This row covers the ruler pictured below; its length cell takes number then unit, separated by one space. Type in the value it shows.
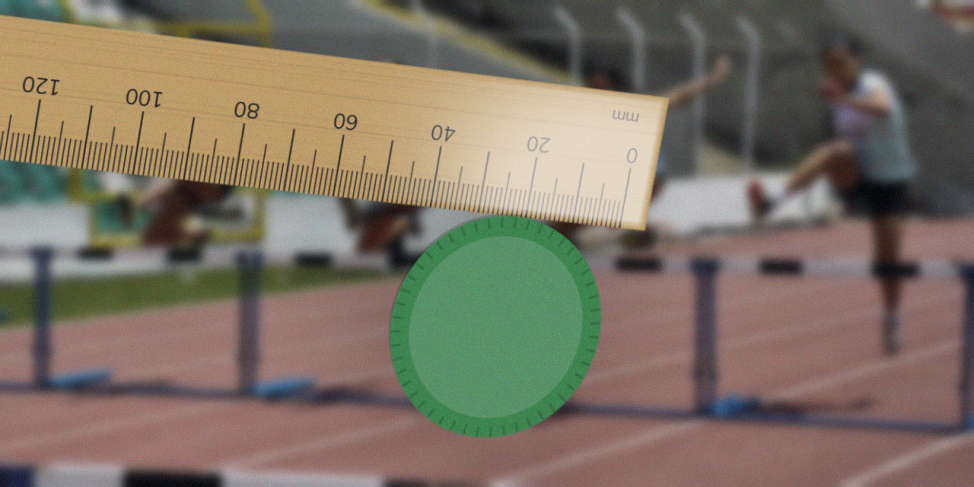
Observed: 44 mm
